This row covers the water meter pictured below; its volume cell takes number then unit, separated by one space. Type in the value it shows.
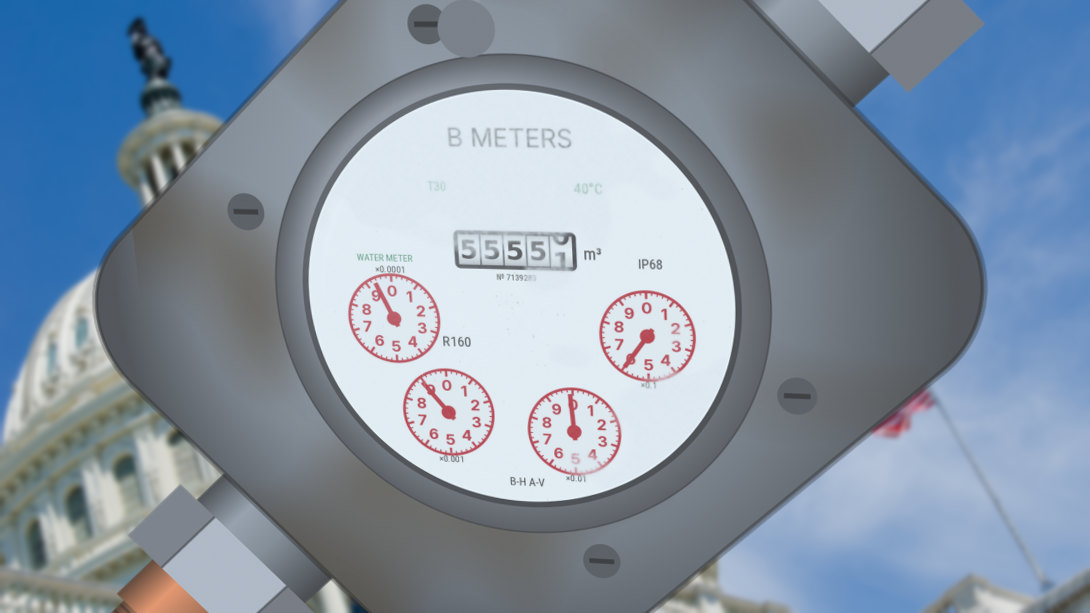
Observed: 55550.5989 m³
